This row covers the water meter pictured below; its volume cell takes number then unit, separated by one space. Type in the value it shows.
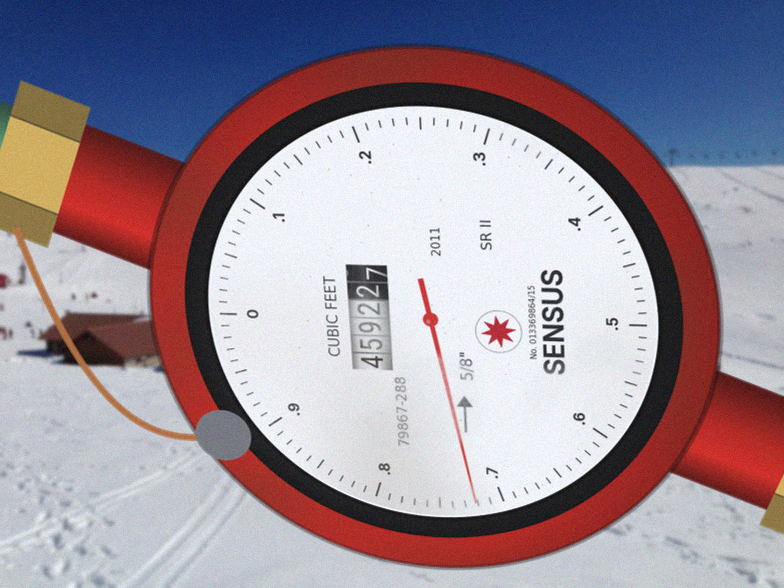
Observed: 459226.72 ft³
